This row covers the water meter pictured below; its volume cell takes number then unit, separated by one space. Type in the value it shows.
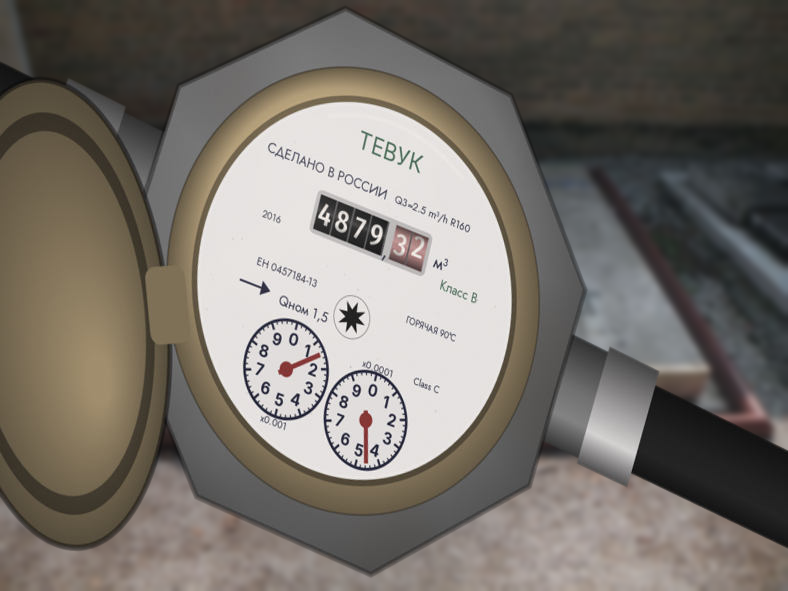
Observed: 4879.3214 m³
